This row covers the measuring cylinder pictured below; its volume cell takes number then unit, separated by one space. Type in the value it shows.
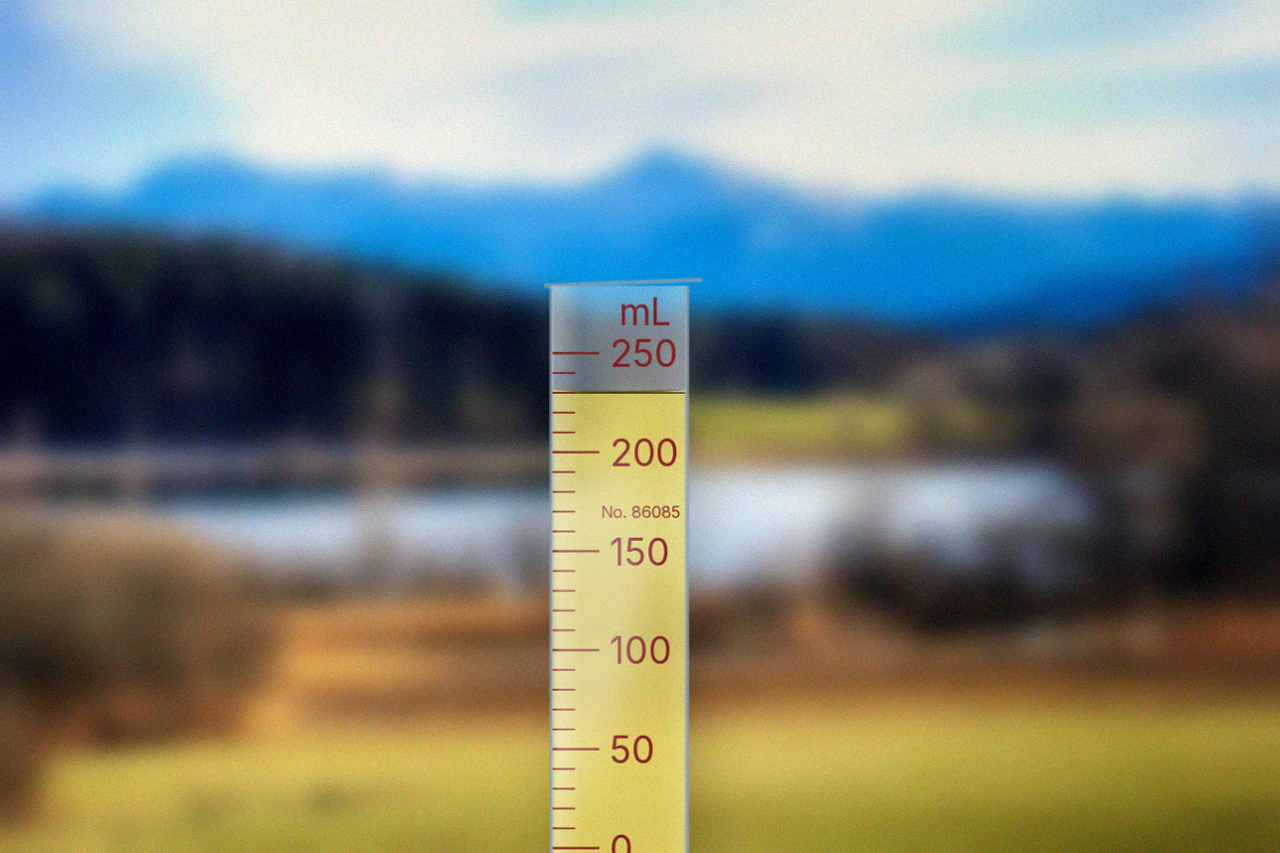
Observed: 230 mL
